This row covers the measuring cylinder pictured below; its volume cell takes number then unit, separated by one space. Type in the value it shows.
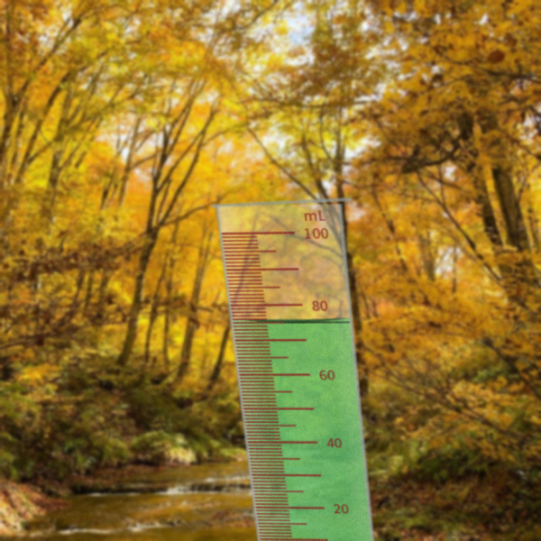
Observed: 75 mL
